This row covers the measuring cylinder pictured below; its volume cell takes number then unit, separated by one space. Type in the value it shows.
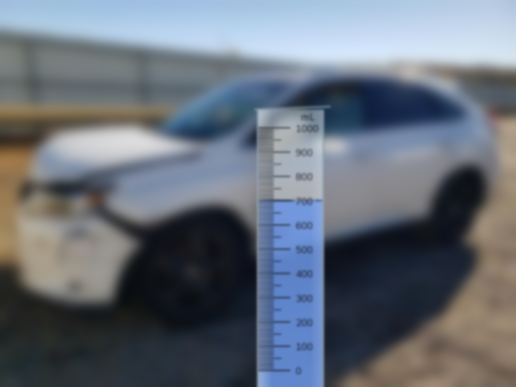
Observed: 700 mL
